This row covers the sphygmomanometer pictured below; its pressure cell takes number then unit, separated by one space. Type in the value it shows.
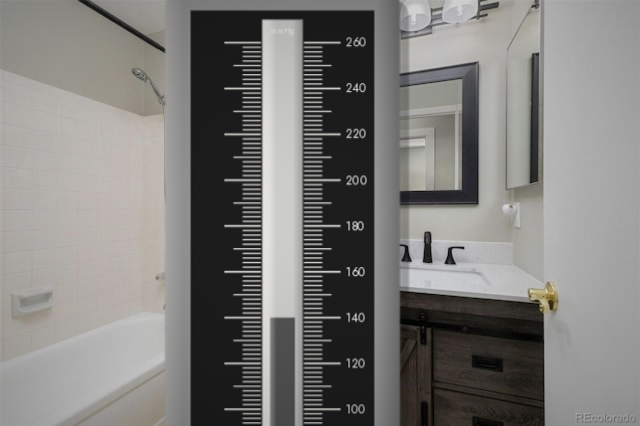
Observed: 140 mmHg
